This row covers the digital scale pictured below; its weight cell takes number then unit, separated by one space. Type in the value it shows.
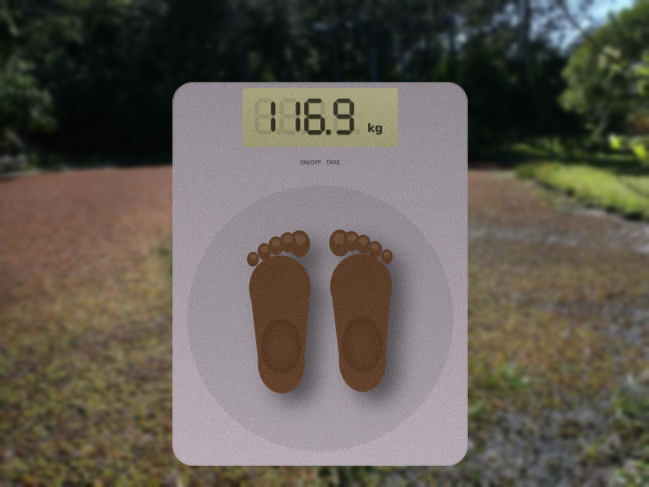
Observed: 116.9 kg
